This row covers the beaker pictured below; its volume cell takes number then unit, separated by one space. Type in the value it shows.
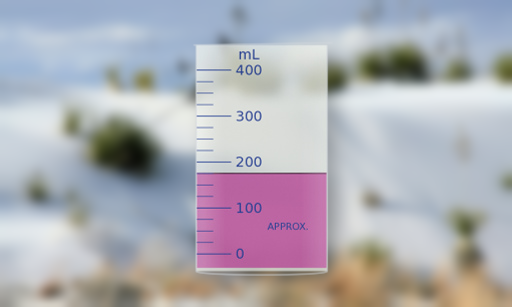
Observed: 175 mL
